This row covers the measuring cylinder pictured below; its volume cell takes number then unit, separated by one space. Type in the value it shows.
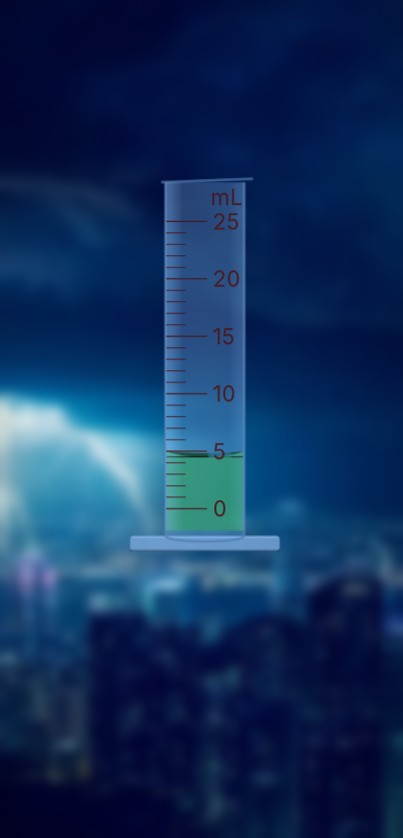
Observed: 4.5 mL
